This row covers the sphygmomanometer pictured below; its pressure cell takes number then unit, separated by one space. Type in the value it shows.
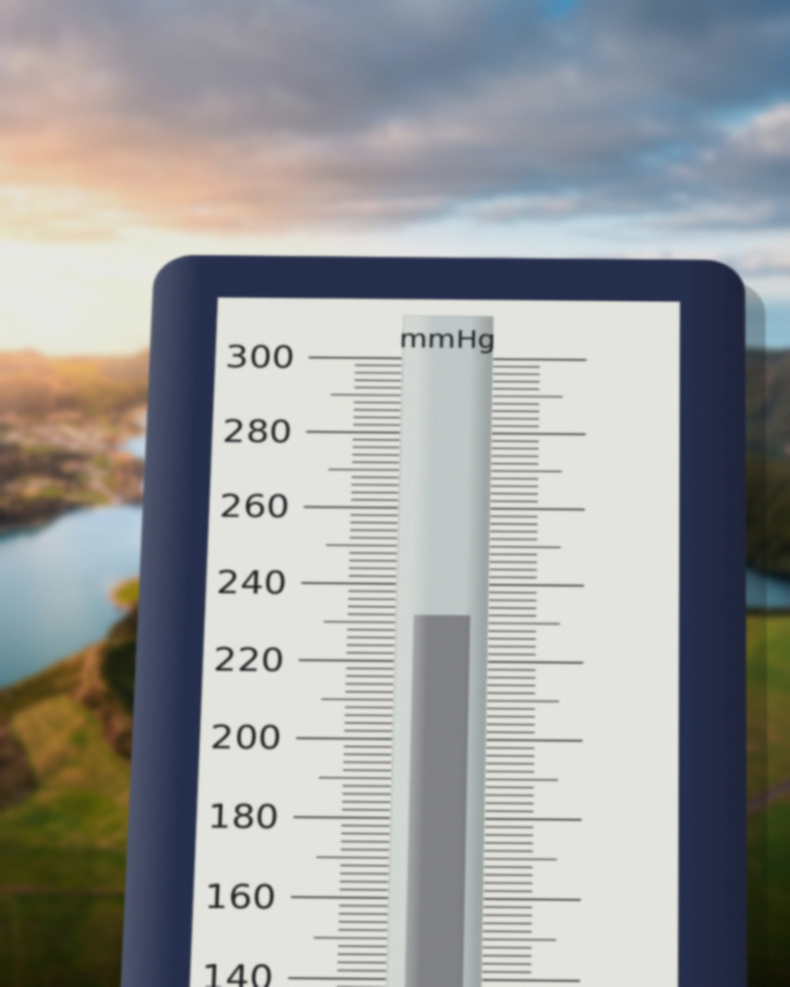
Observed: 232 mmHg
